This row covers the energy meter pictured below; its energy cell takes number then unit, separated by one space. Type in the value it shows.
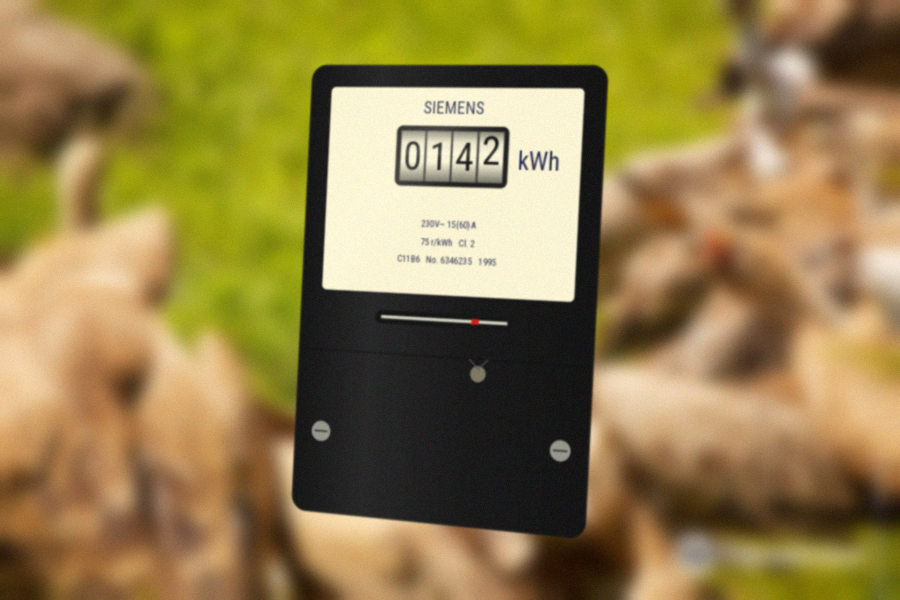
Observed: 142 kWh
